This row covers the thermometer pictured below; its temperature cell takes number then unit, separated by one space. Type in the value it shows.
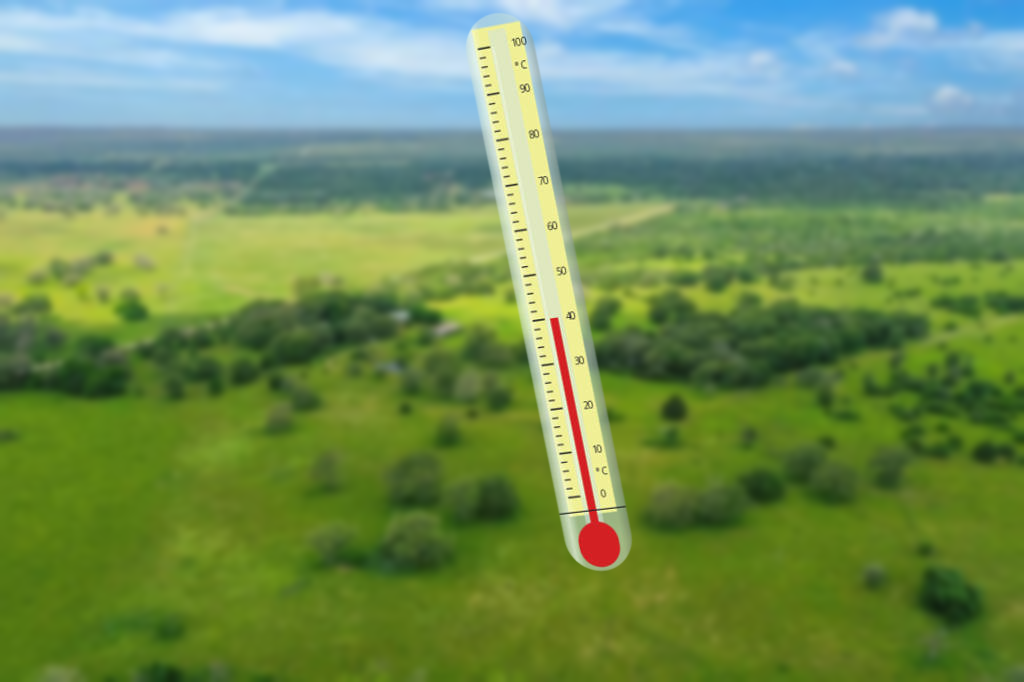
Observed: 40 °C
